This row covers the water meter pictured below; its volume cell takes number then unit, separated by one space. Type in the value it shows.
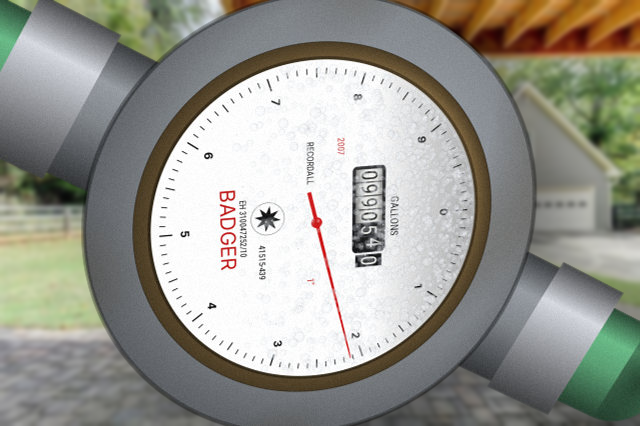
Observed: 990542.1 gal
